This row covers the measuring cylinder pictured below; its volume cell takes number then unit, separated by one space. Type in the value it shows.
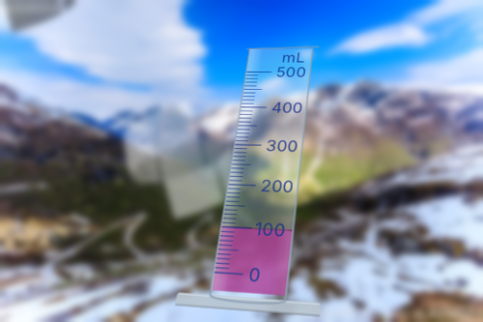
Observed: 100 mL
